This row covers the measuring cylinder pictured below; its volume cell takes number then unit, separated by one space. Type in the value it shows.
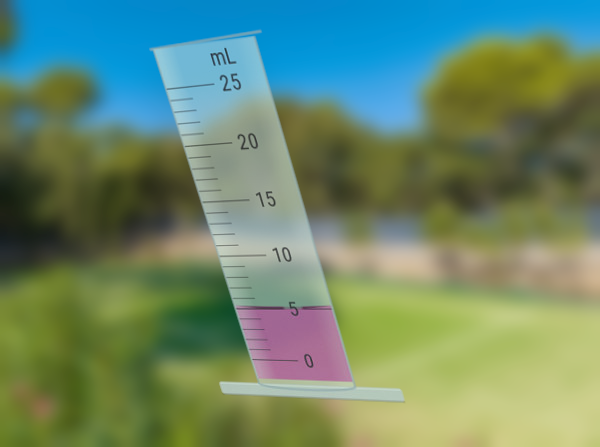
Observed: 5 mL
